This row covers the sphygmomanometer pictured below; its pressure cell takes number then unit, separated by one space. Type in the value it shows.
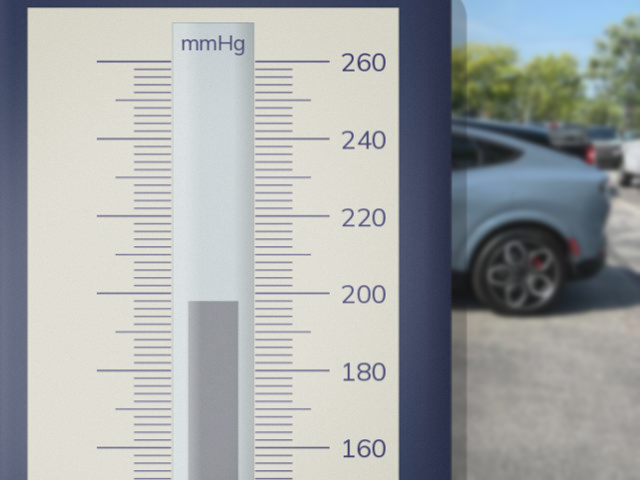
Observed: 198 mmHg
